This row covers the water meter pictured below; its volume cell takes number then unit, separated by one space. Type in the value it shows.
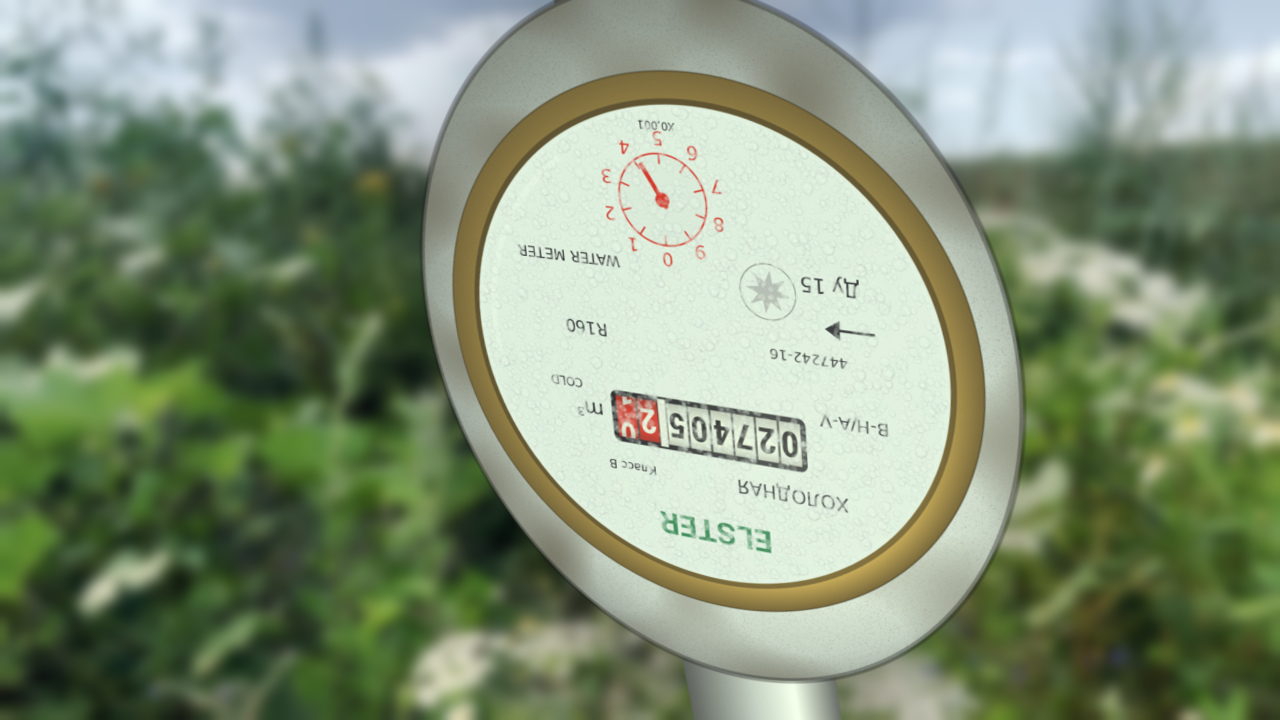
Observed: 27405.204 m³
